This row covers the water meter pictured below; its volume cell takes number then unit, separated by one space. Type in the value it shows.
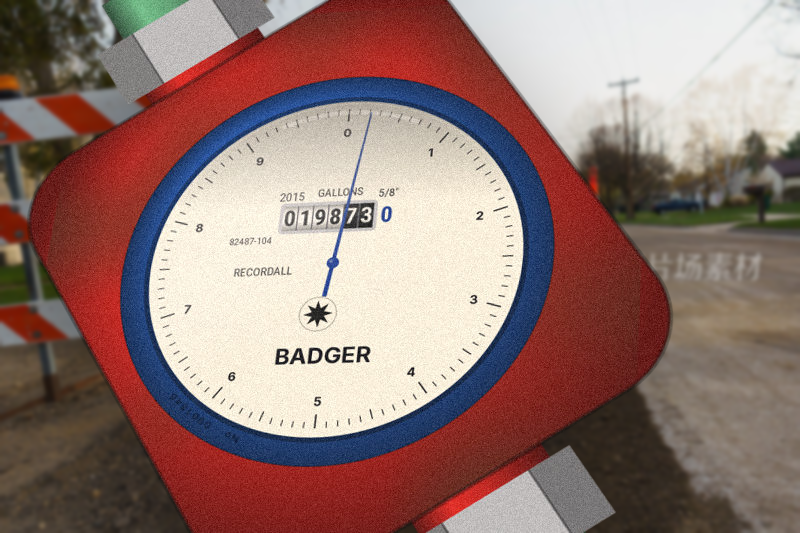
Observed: 198730.2 gal
